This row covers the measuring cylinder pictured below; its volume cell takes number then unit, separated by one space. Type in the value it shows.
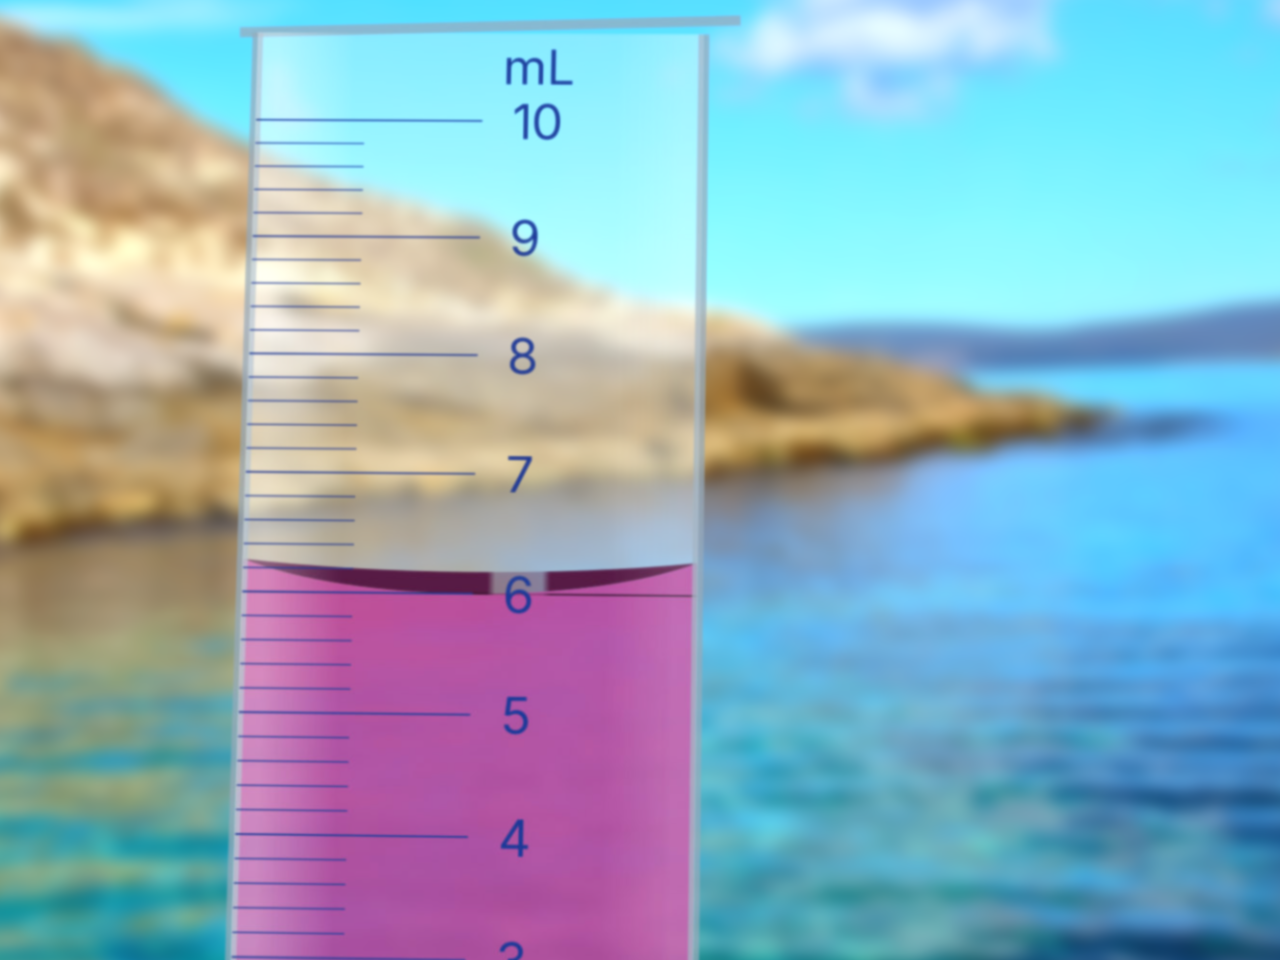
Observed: 6 mL
